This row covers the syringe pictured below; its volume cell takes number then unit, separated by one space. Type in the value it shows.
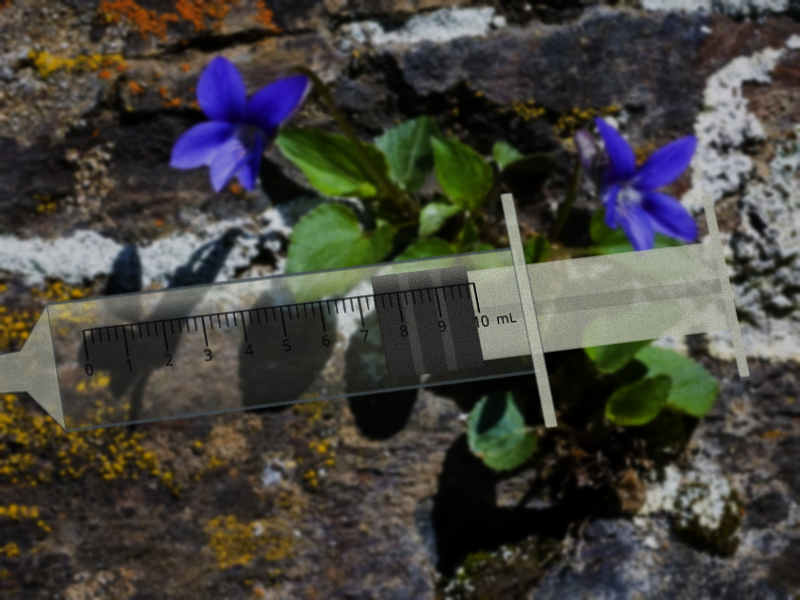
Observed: 7.4 mL
